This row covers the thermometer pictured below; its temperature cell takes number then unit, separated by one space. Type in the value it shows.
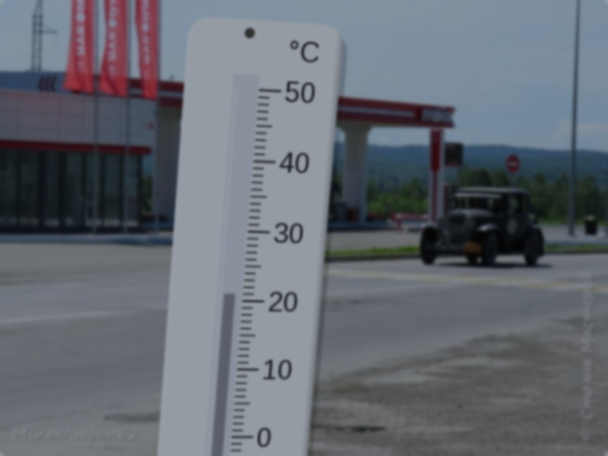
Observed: 21 °C
